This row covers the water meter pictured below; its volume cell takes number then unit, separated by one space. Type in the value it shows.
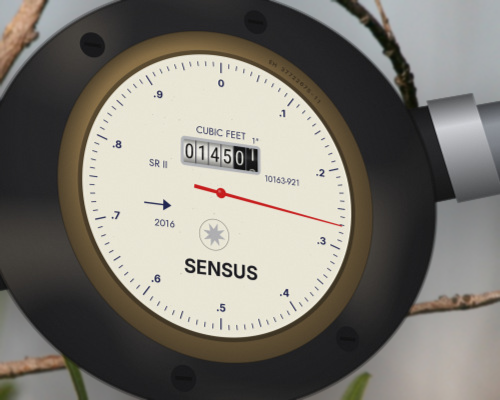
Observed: 14501.27 ft³
